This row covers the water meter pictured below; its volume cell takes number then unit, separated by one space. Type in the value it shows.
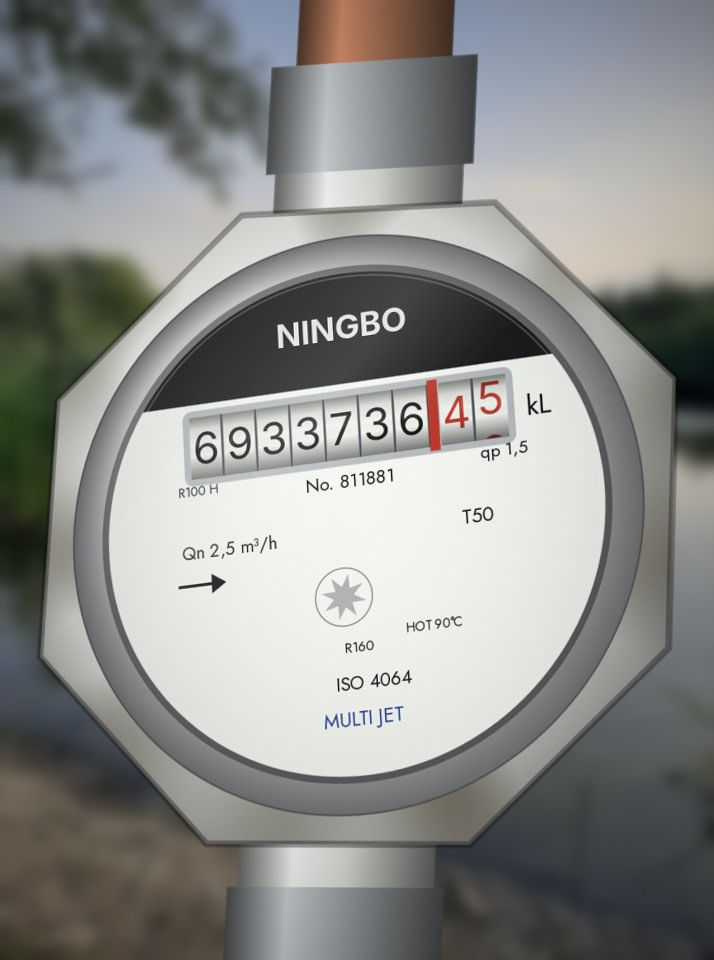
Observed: 6933736.45 kL
